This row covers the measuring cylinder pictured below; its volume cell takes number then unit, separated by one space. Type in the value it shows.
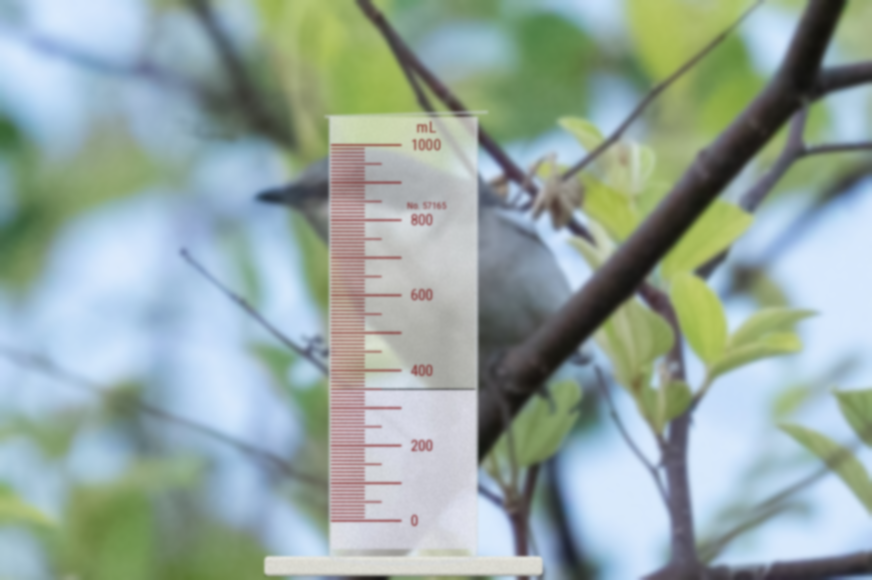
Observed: 350 mL
